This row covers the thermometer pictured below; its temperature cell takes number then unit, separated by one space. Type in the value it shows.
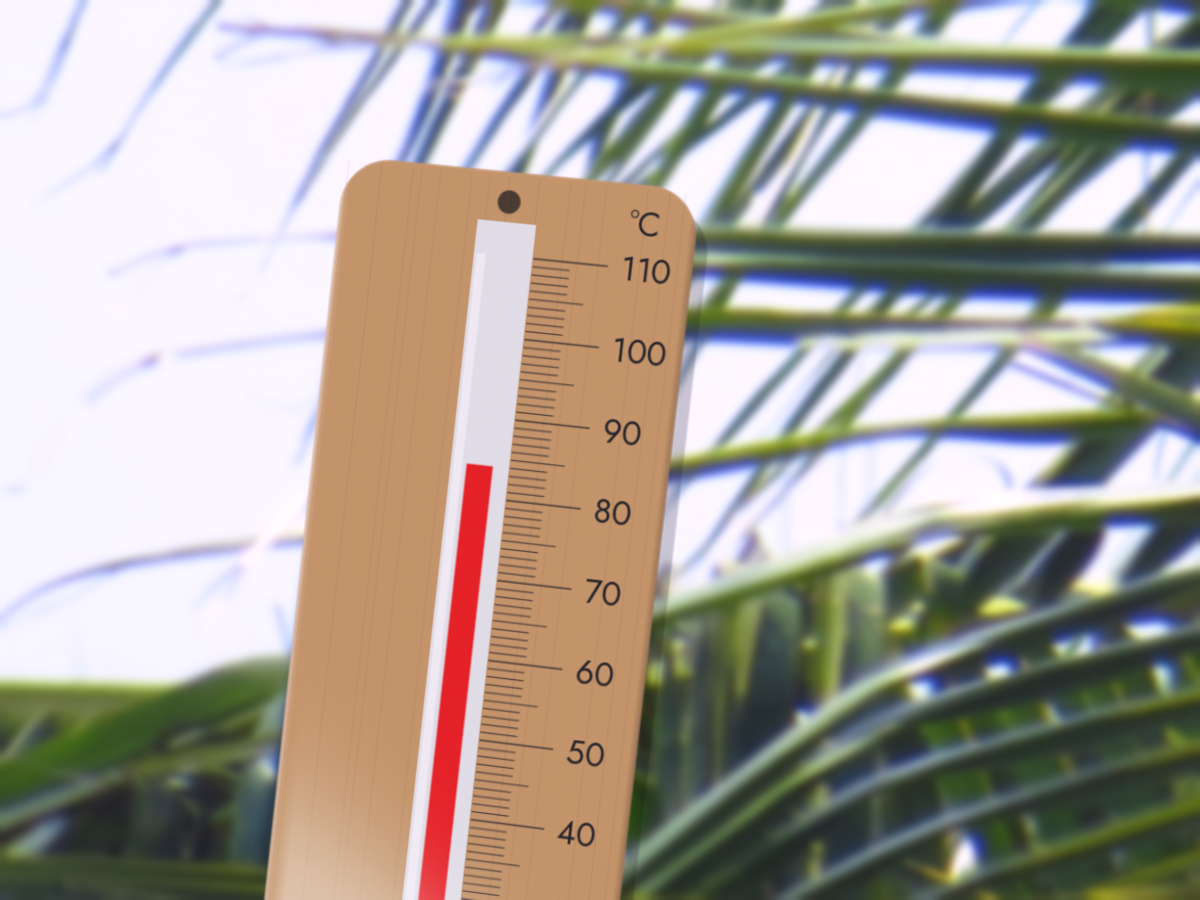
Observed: 84 °C
